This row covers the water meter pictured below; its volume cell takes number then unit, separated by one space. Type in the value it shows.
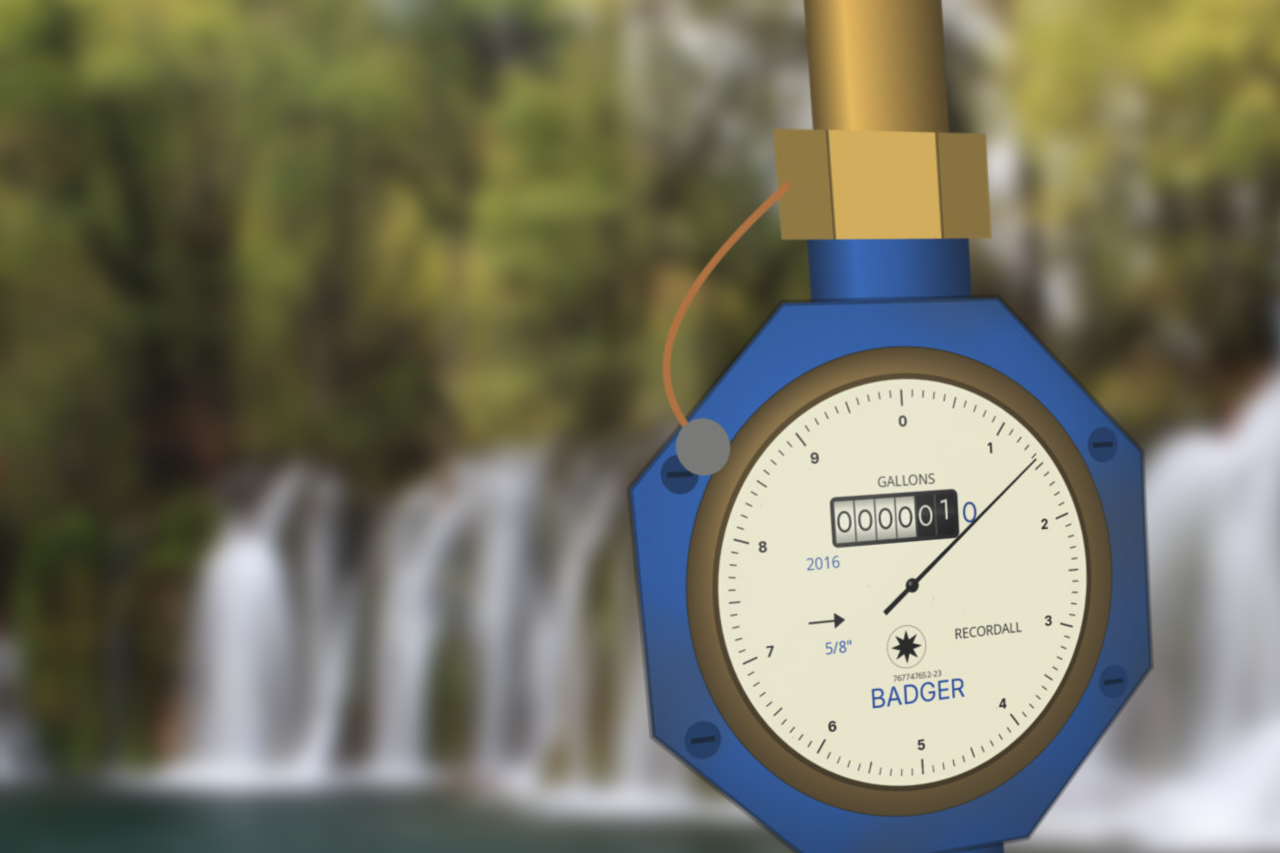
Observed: 11.4 gal
